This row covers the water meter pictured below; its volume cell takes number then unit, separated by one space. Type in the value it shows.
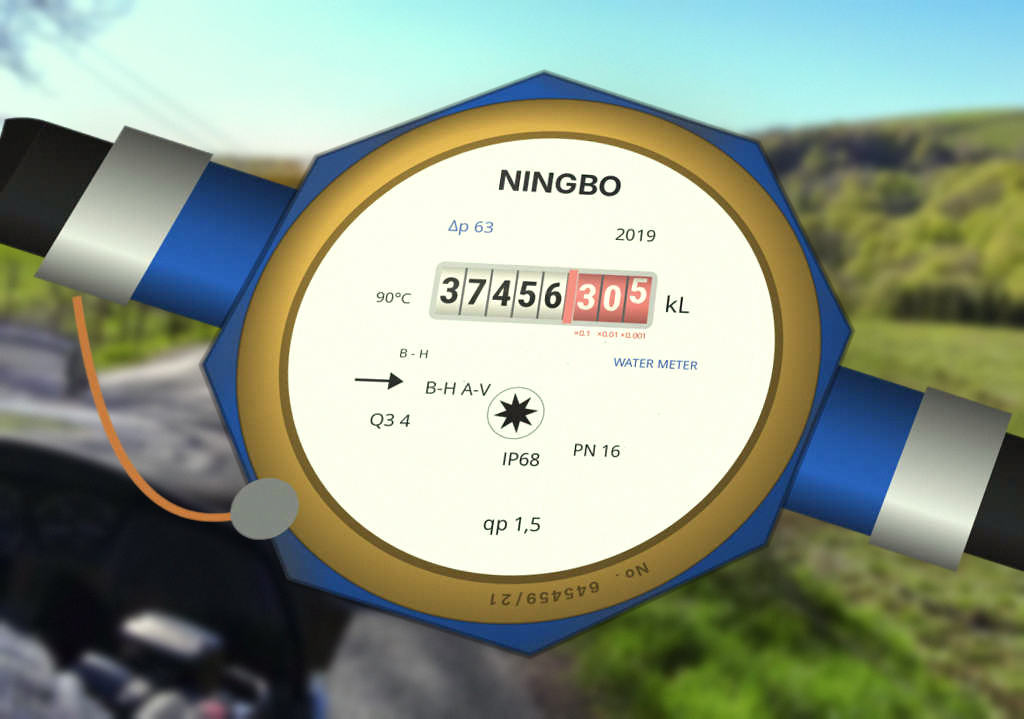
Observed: 37456.305 kL
